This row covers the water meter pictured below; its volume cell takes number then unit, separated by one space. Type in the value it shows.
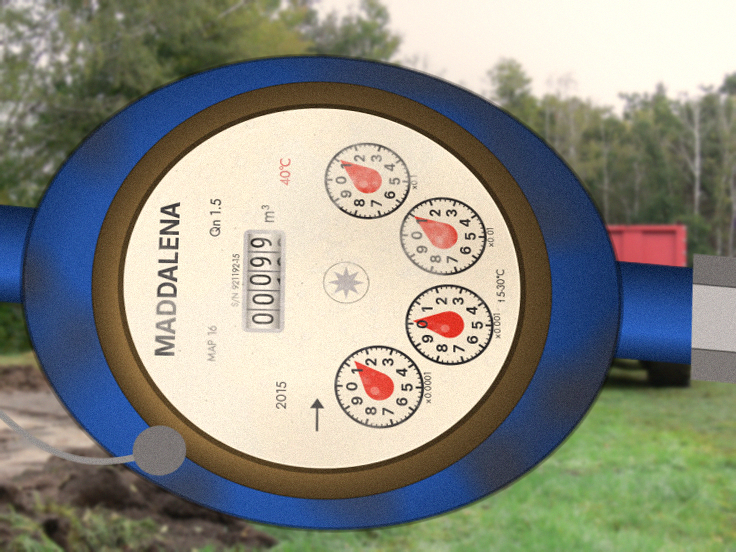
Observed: 99.1101 m³
